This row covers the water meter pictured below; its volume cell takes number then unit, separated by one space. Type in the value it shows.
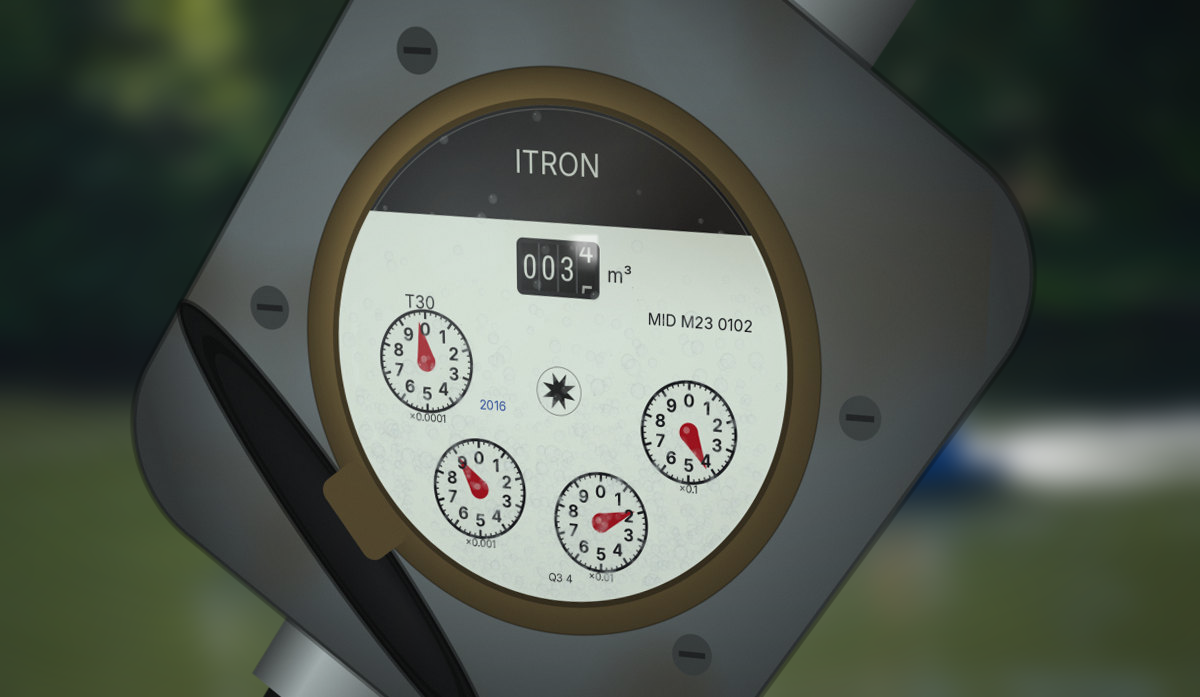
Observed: 34.4189 m³
